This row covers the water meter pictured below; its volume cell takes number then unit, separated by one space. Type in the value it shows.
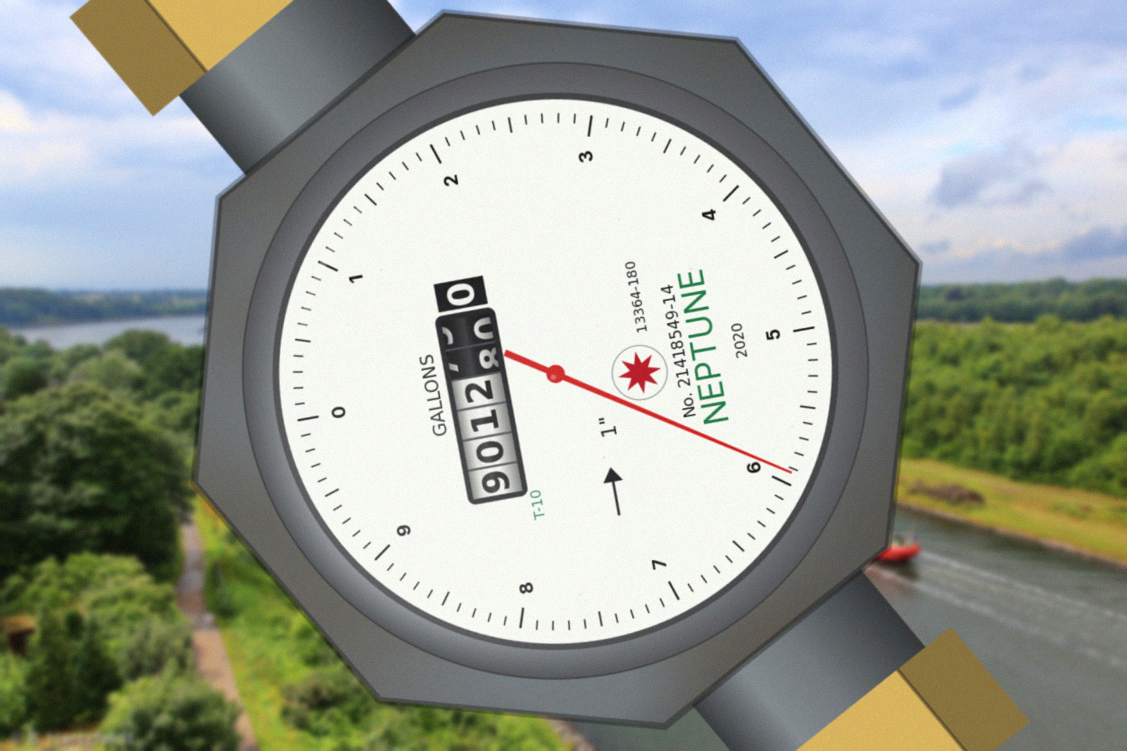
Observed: 9012795.9 gal
